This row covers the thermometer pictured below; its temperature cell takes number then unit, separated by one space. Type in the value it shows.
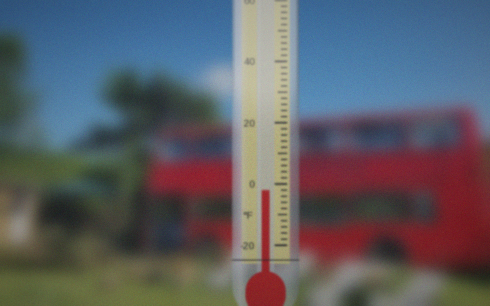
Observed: -2 °F
